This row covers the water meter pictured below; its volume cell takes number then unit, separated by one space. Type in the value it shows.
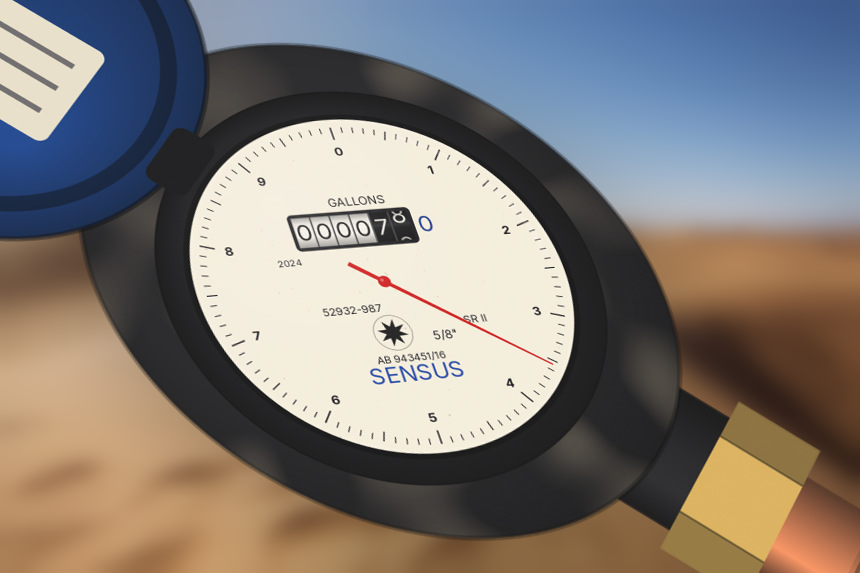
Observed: 783.5 gal
